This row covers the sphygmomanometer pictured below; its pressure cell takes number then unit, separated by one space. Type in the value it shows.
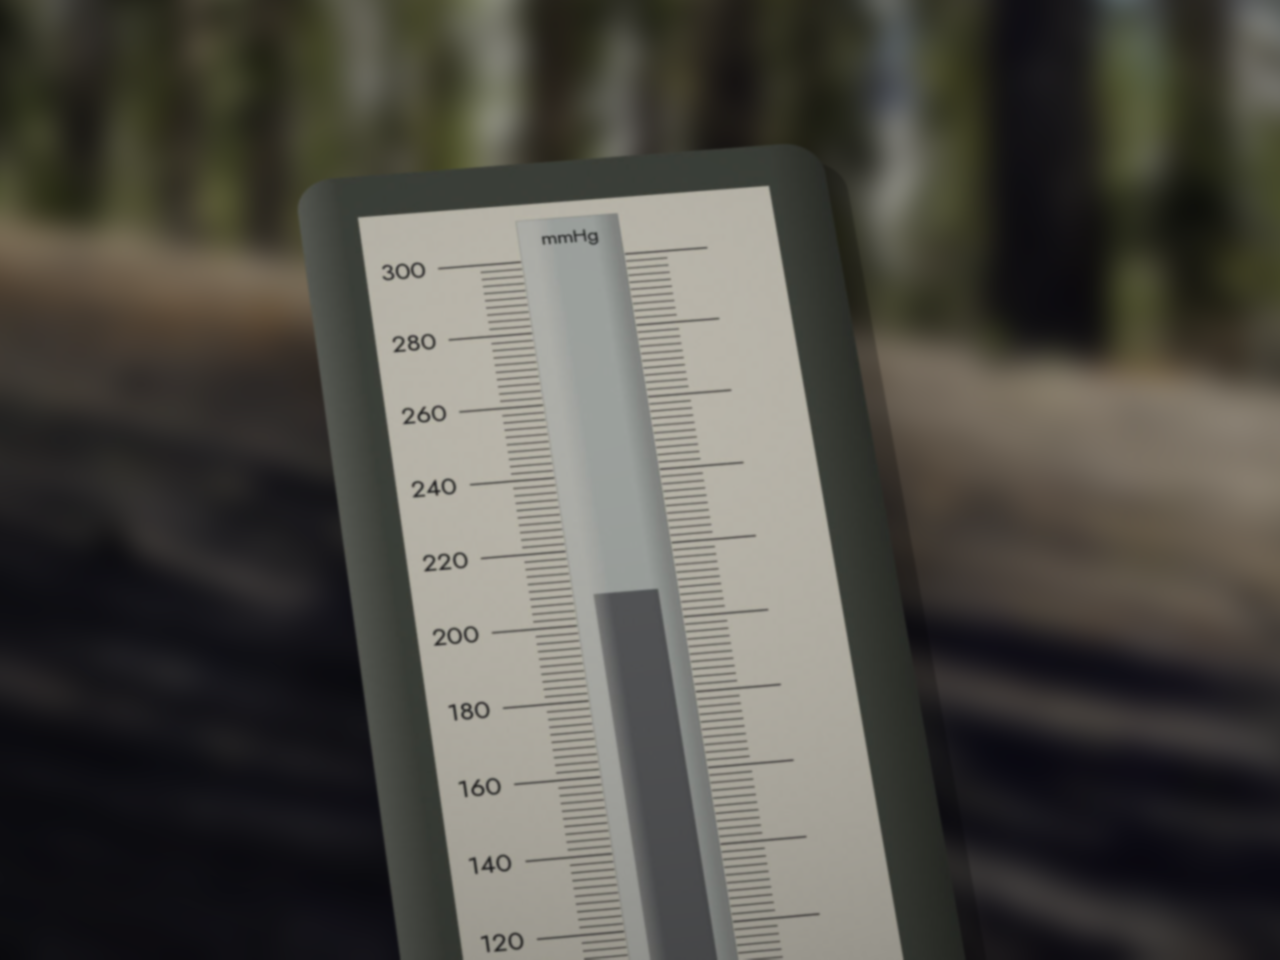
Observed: 208 mmHg
